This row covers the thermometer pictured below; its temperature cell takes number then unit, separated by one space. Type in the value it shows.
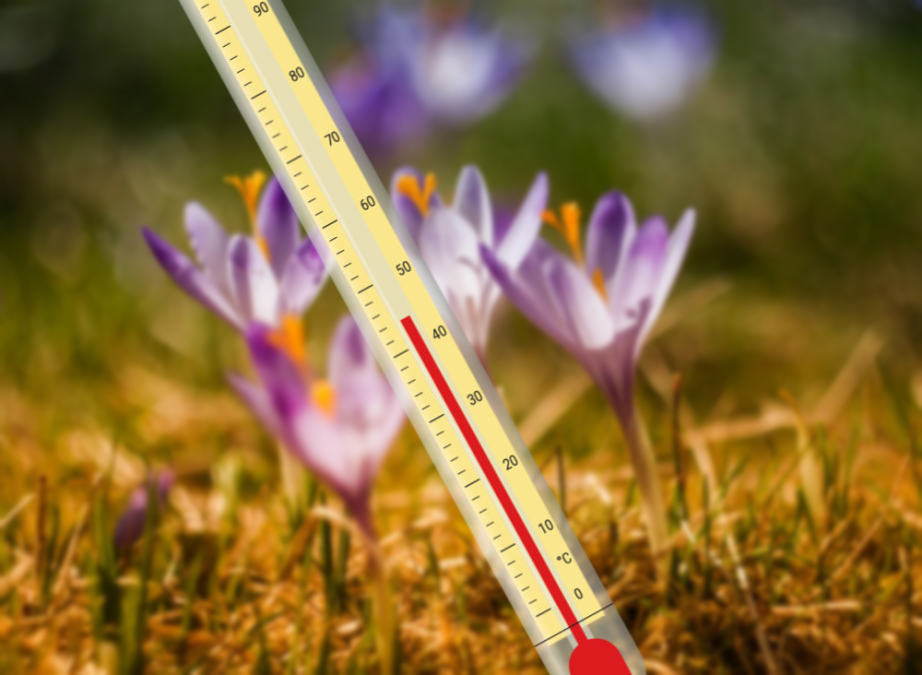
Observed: 44 °C
